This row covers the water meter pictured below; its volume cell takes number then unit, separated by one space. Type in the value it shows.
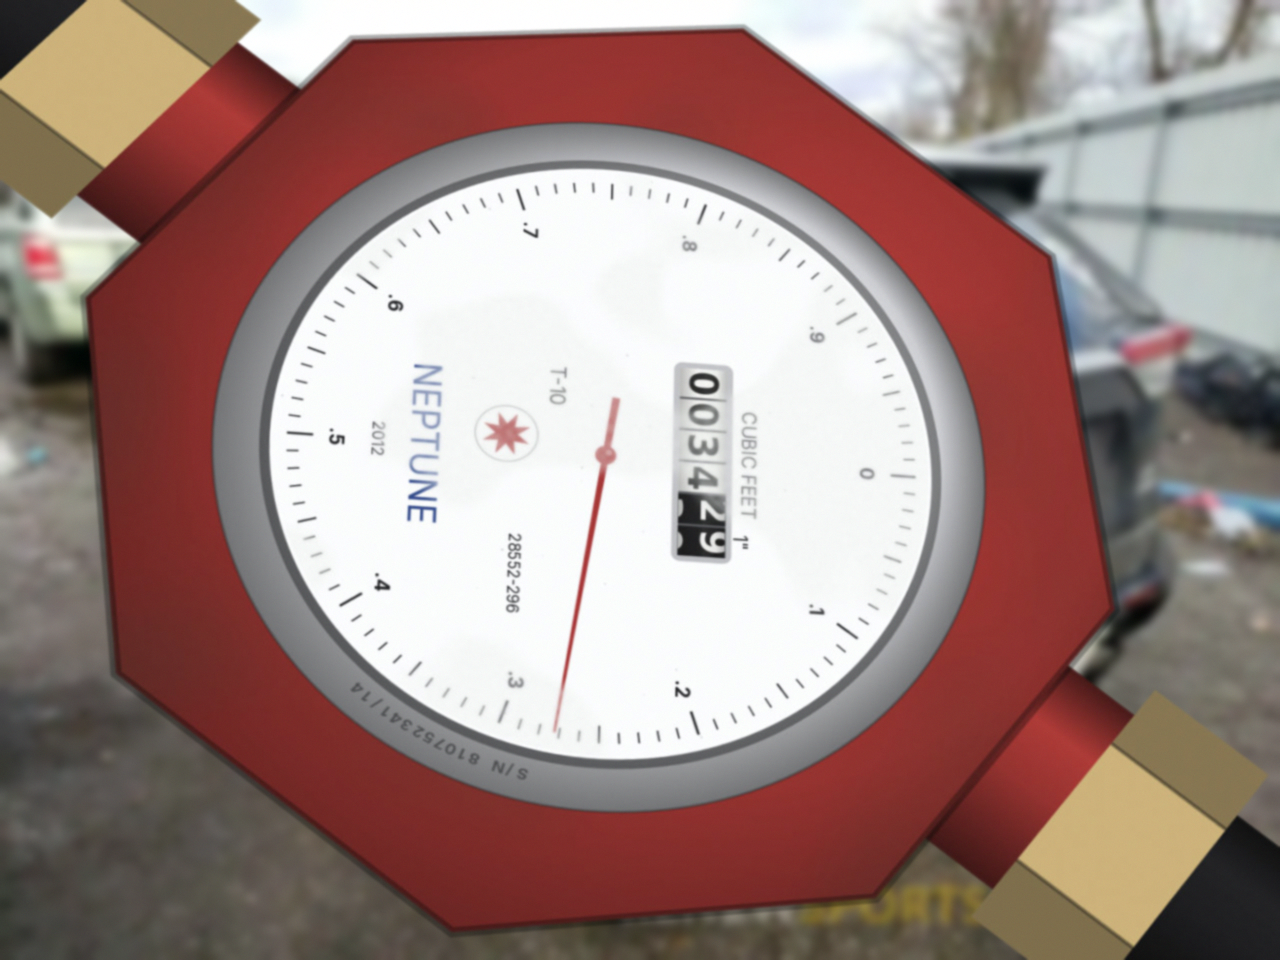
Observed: 3429.27 ft³
